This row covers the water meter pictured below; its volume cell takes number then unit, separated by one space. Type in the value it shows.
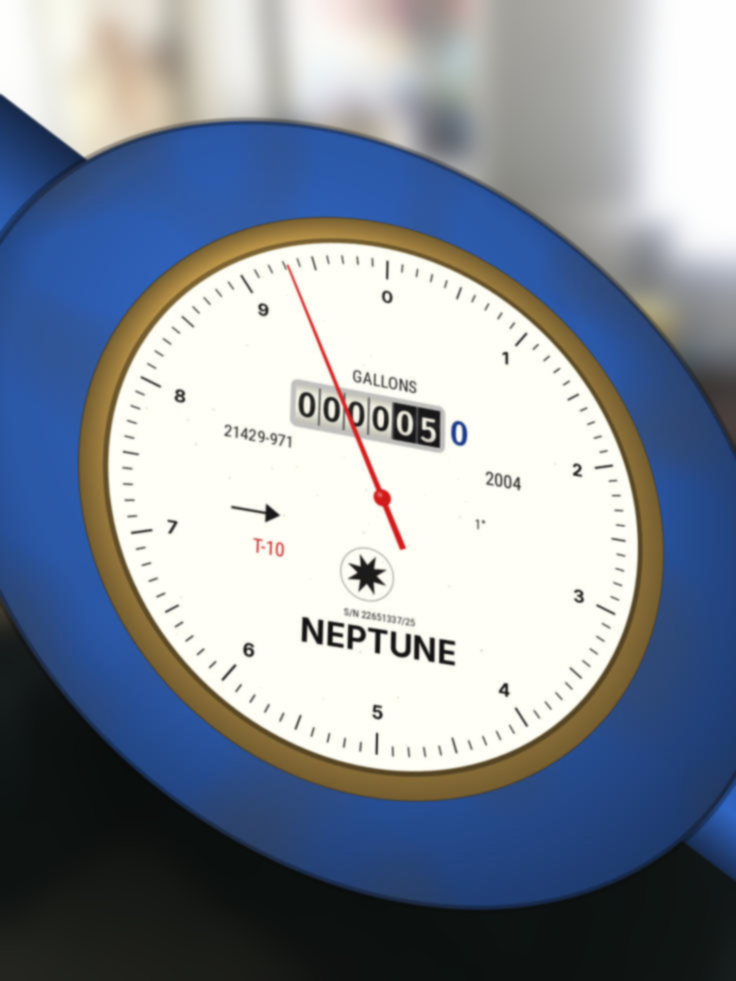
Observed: 49.3 gal
